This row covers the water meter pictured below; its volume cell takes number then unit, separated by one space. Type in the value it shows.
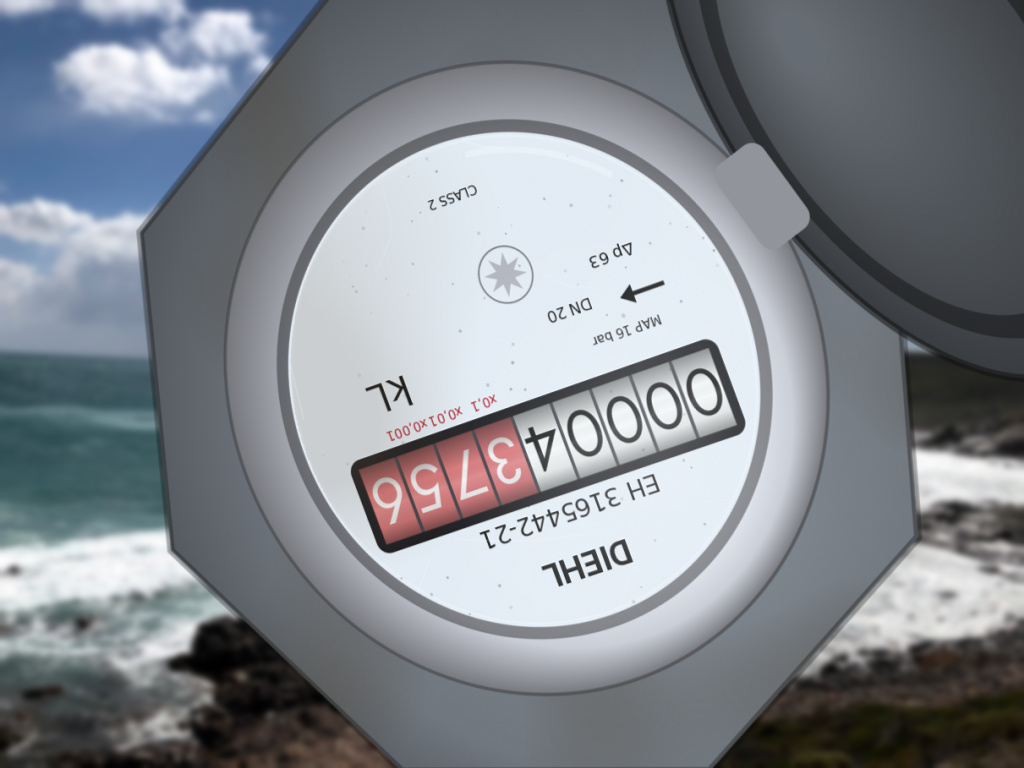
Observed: 4.3756 kL
